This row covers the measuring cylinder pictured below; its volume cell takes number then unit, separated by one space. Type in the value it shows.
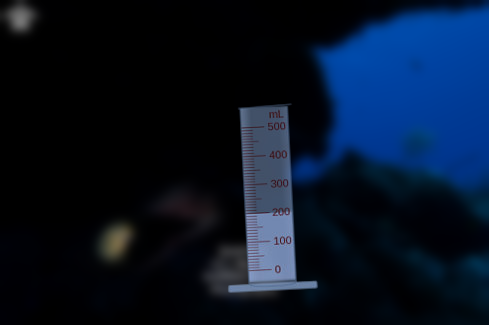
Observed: 200 mL
